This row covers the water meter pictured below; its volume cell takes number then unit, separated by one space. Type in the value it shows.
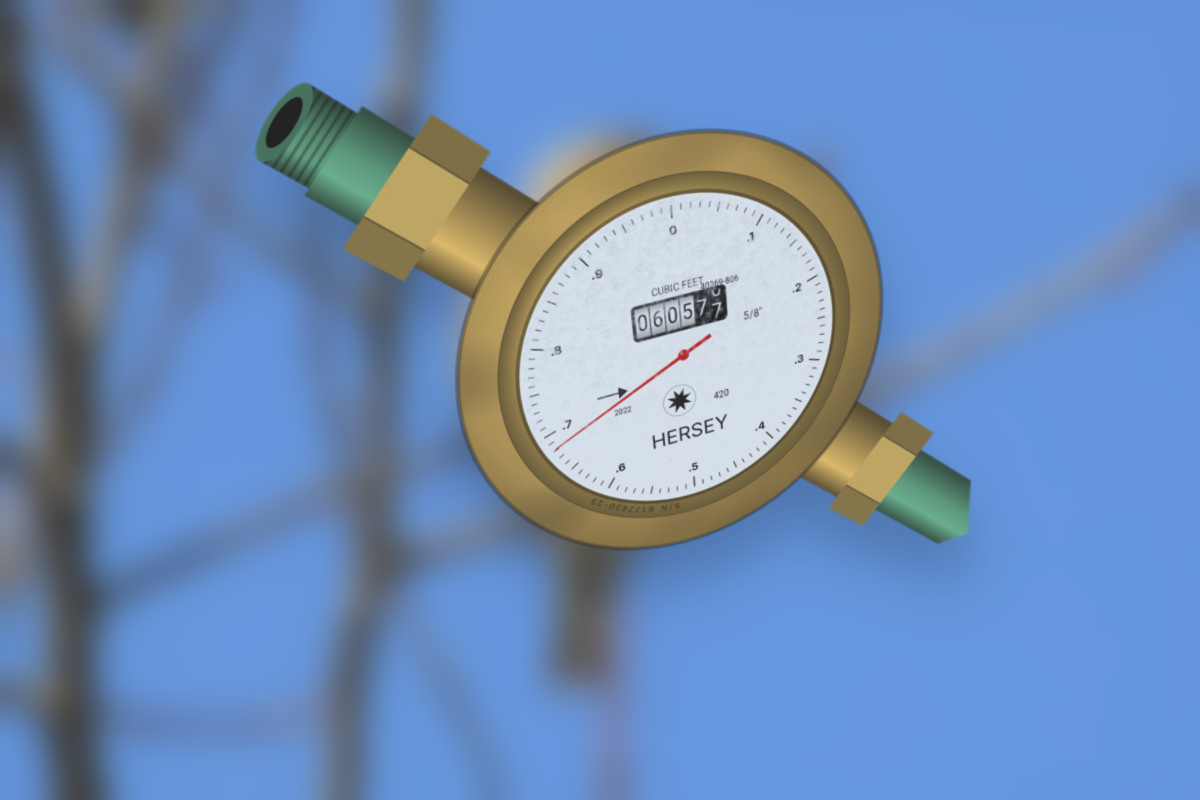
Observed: 60576.68 ft³
